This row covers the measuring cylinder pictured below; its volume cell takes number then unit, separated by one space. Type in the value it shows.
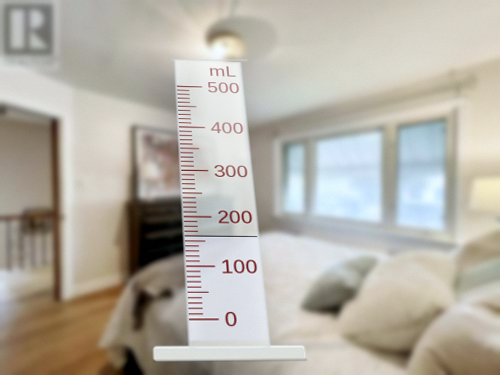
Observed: 160 mL
